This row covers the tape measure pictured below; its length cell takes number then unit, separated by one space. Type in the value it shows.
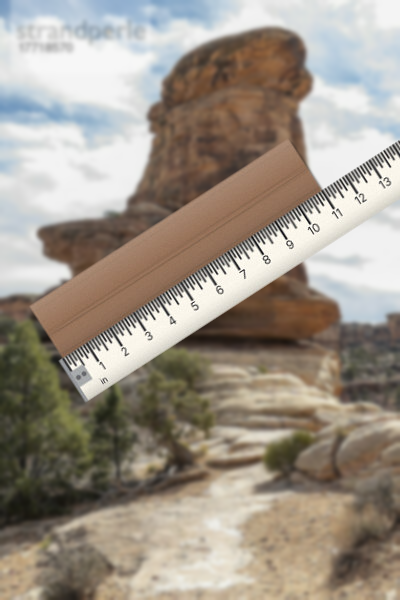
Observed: 11 in
